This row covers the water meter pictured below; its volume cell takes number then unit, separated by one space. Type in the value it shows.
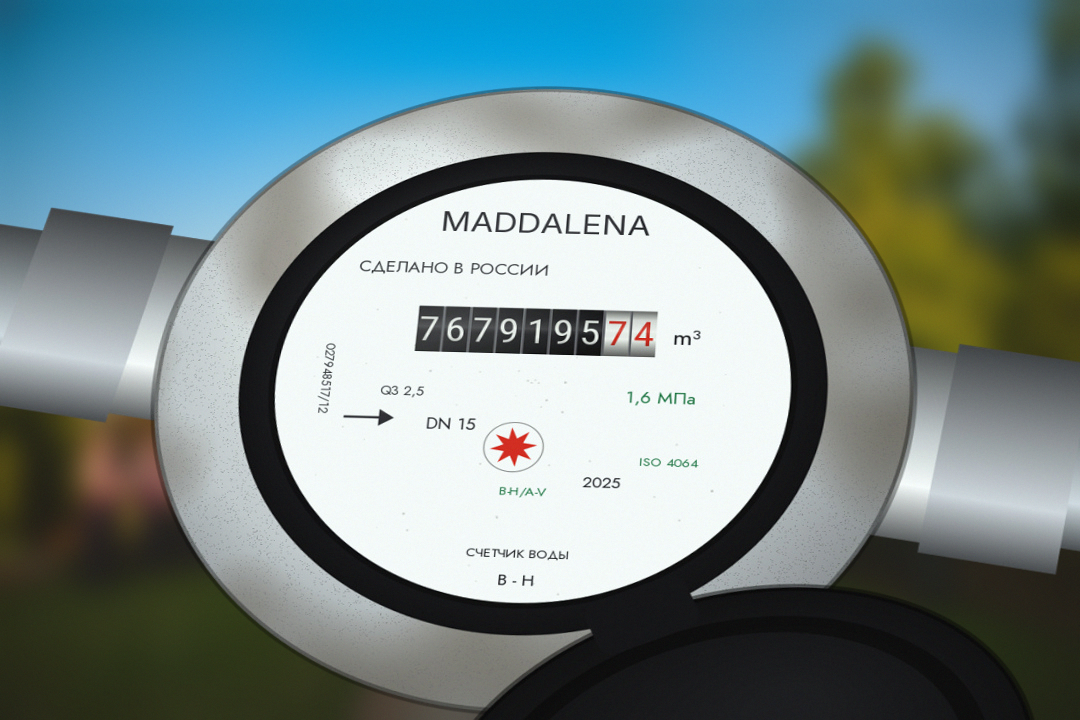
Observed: 7679195.74 m³
